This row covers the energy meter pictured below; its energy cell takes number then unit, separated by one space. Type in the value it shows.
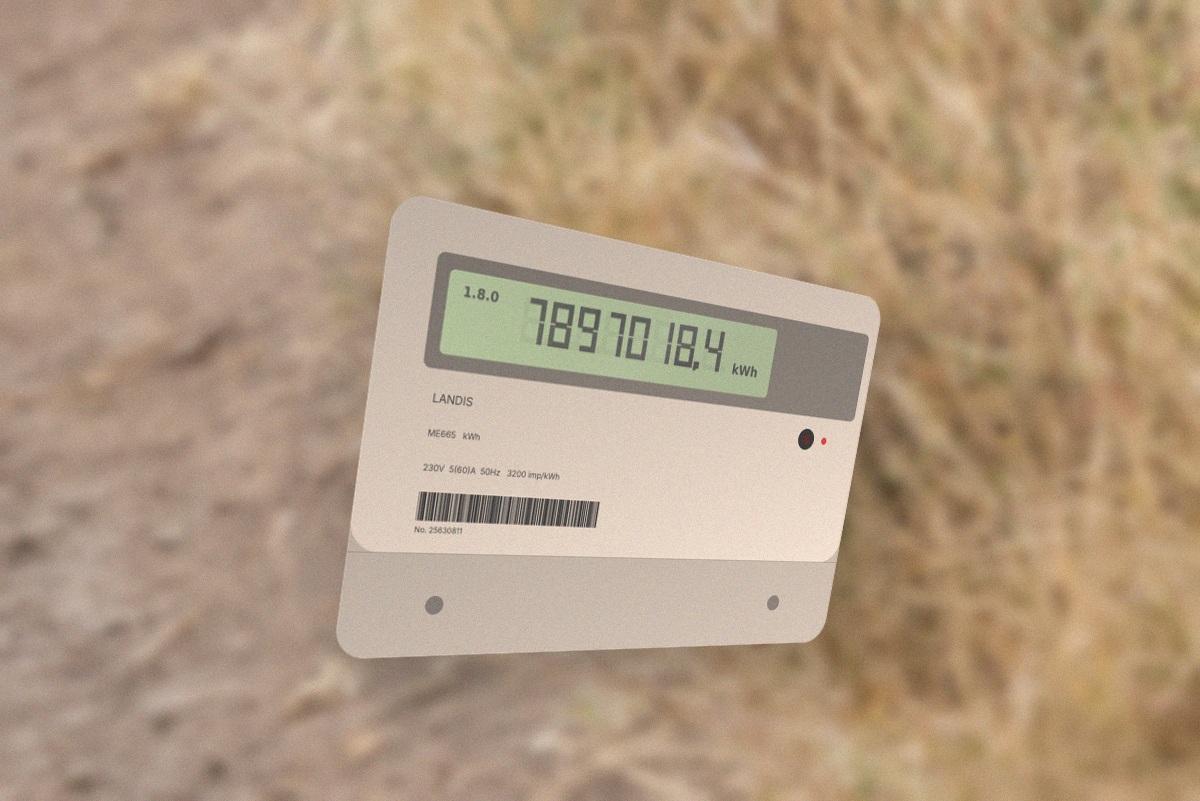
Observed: 7897018.4 kWh
